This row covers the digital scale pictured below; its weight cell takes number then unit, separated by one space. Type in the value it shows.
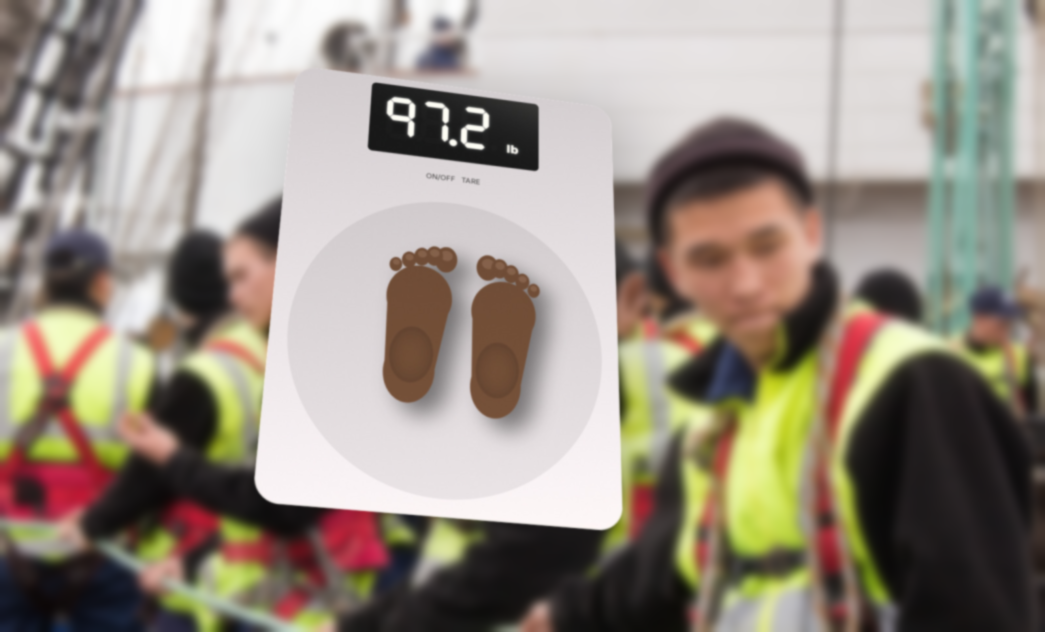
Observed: 97.2 lb
